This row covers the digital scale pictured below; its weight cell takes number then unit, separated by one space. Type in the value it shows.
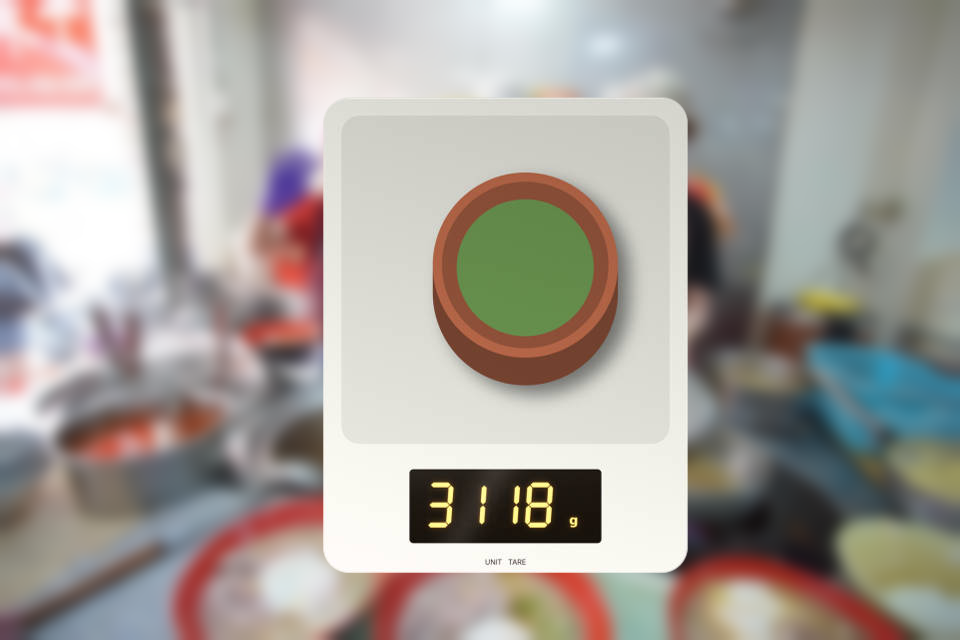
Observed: 3118 g
